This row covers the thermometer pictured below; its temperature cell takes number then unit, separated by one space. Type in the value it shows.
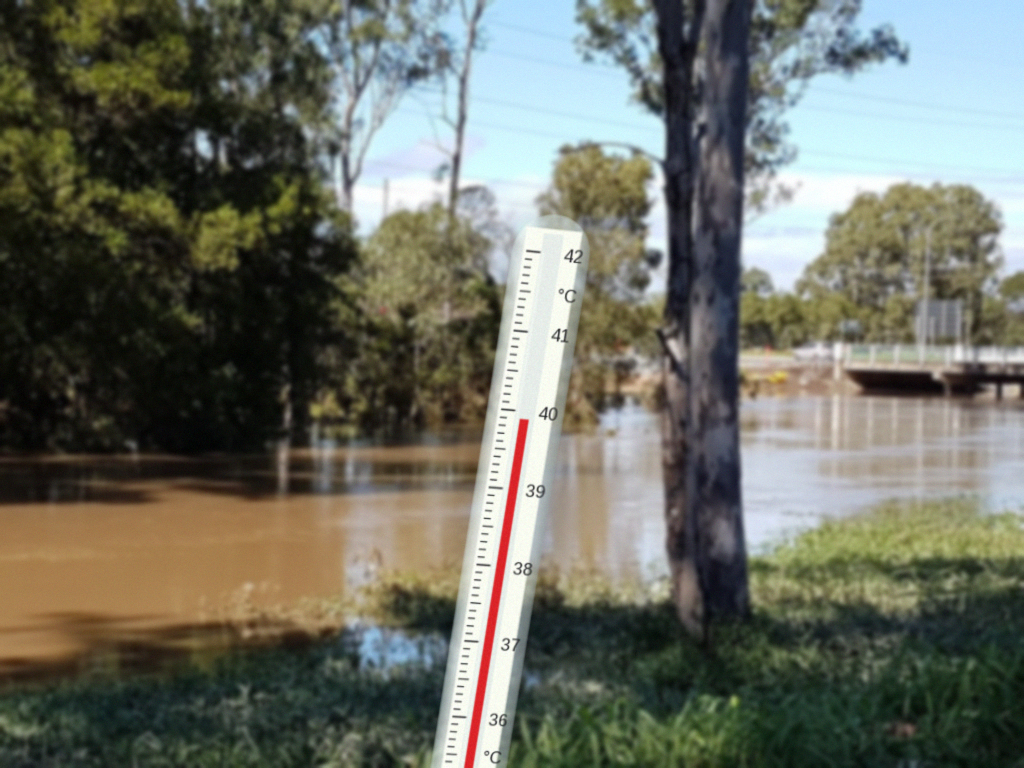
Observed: 39.9 °C
